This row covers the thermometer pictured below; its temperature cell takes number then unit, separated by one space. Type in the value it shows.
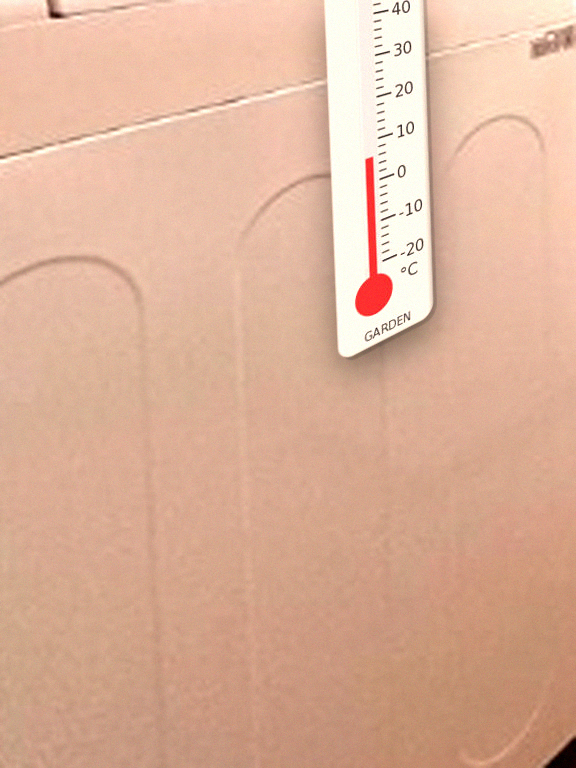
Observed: 6 °C
